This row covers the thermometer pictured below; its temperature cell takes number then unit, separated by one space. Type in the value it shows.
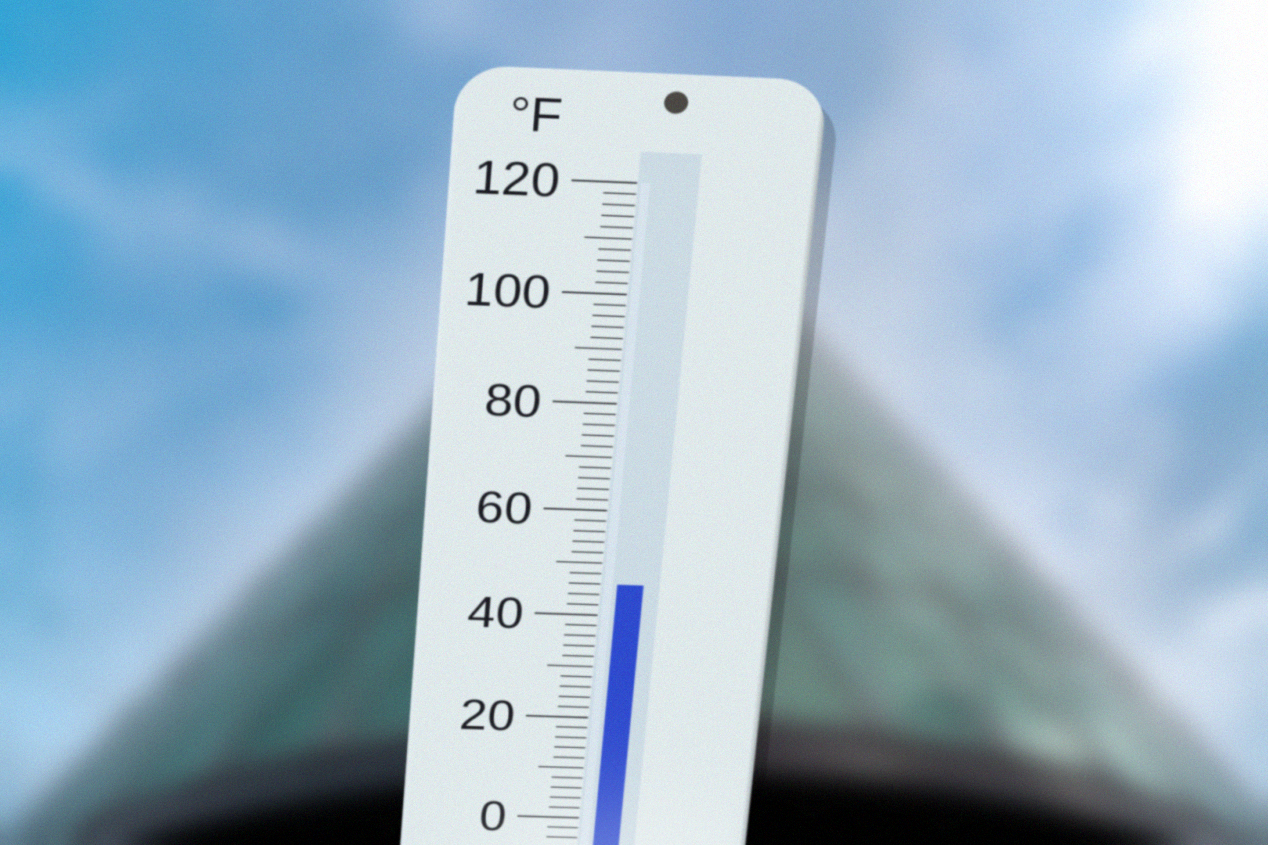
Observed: 46 °F
